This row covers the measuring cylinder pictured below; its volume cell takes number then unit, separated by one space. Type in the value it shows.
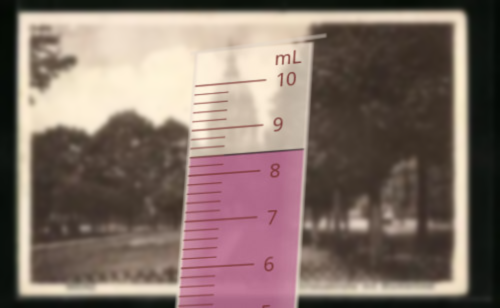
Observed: 8.4 mL
